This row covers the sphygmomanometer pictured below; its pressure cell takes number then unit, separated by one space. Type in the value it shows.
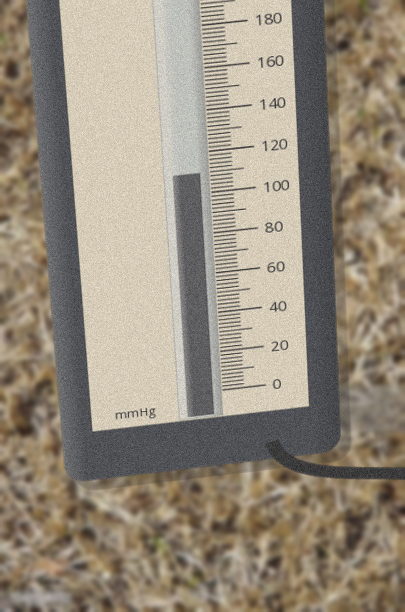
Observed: 110 mmHg
